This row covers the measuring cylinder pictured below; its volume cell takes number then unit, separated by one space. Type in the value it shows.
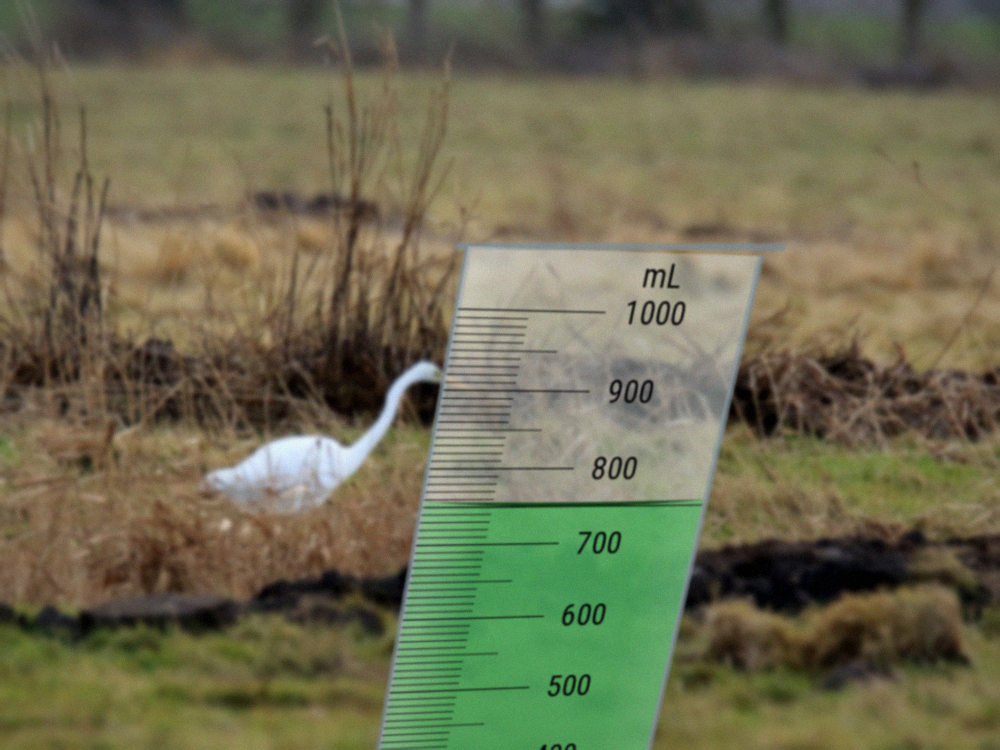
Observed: 750 mL
